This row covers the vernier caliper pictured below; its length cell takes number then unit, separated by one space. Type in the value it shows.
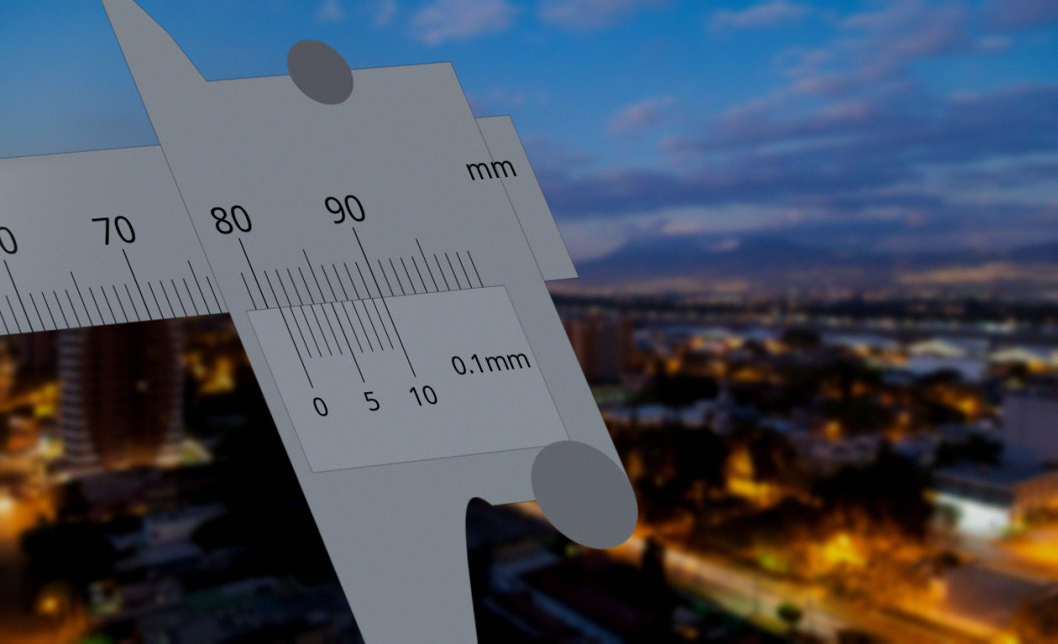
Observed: 81.0 mm
